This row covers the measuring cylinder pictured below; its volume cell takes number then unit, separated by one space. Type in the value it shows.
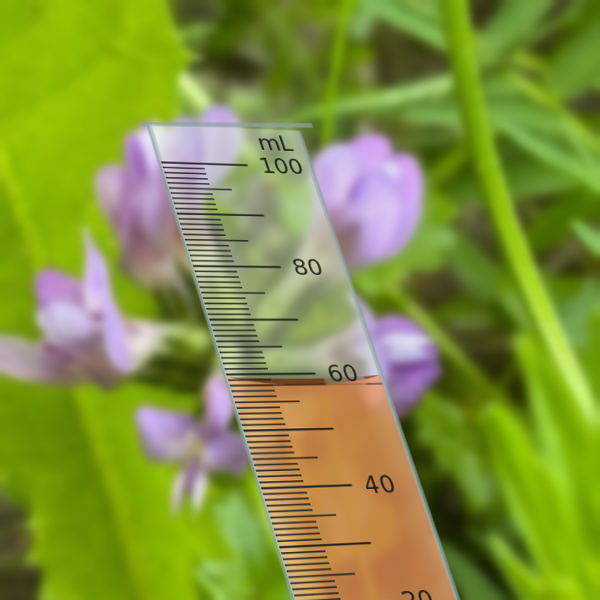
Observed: 58 mL
